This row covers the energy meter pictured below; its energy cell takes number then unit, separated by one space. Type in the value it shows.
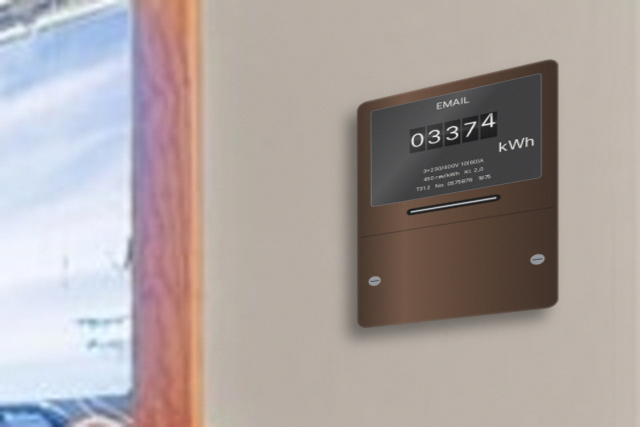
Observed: 3374 kWh
